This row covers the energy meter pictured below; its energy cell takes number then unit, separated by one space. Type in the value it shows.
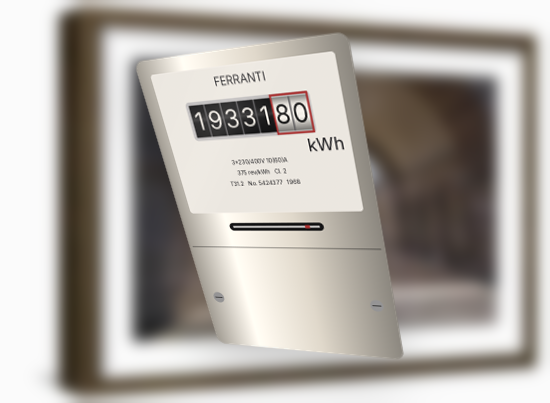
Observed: 19331.80 kWh
